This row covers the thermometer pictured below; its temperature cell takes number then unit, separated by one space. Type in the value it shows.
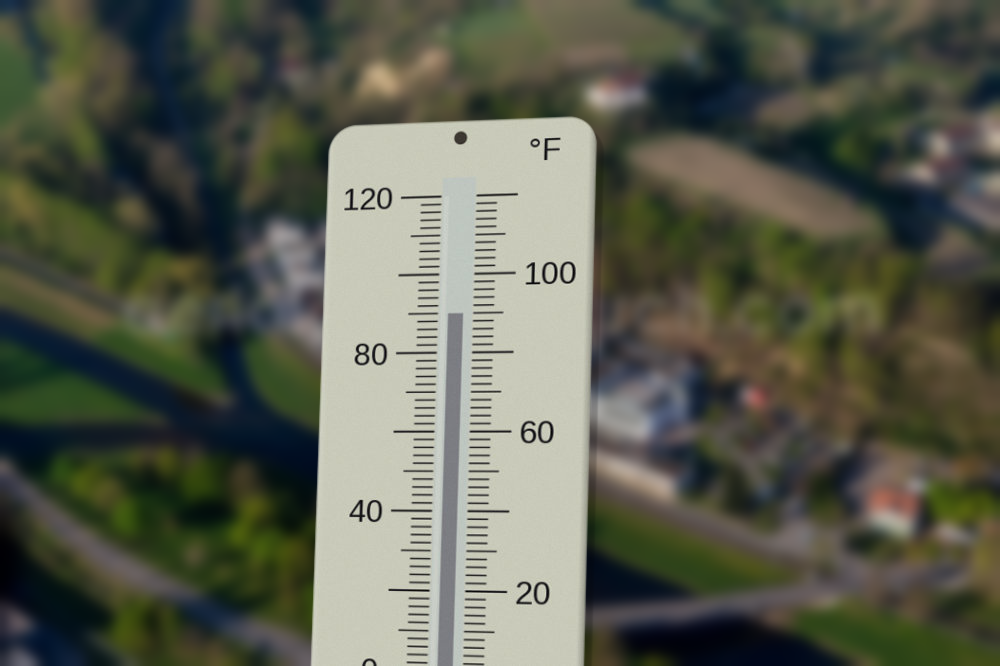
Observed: 90 °F
